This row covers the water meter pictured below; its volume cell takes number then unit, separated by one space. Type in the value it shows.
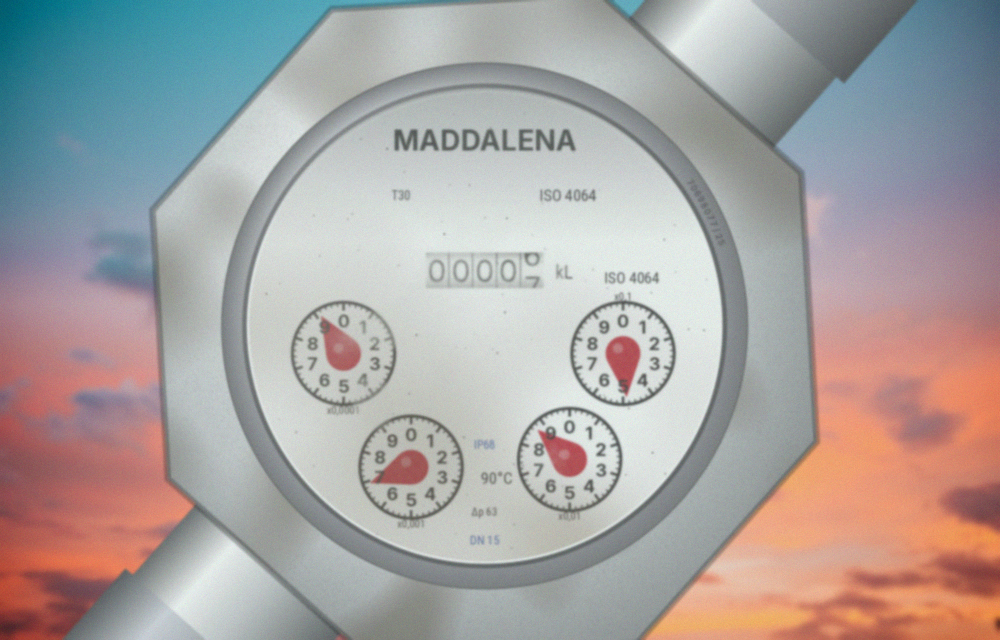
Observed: 6.4869 kL
